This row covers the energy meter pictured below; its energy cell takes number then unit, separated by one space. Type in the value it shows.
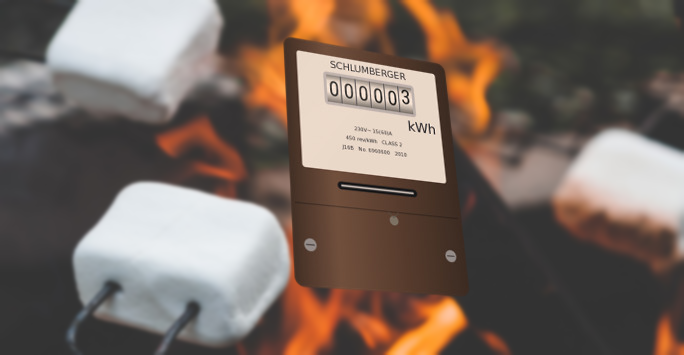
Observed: 3 kWh
